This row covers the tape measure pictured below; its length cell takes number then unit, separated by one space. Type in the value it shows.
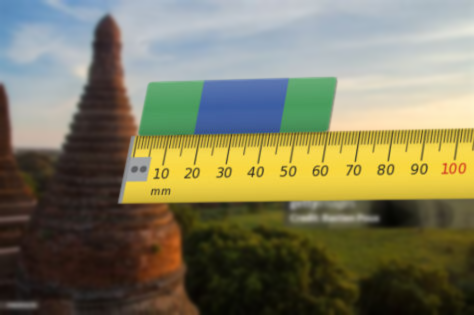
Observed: 60 mm
